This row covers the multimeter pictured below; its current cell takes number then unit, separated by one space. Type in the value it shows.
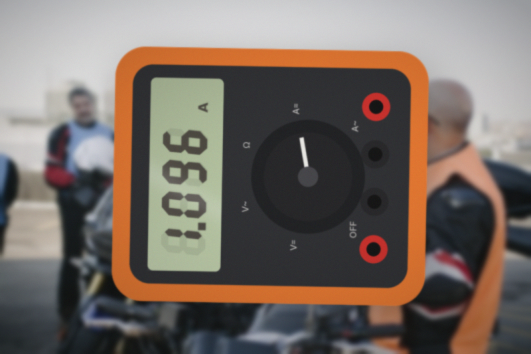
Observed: 1.096 A
